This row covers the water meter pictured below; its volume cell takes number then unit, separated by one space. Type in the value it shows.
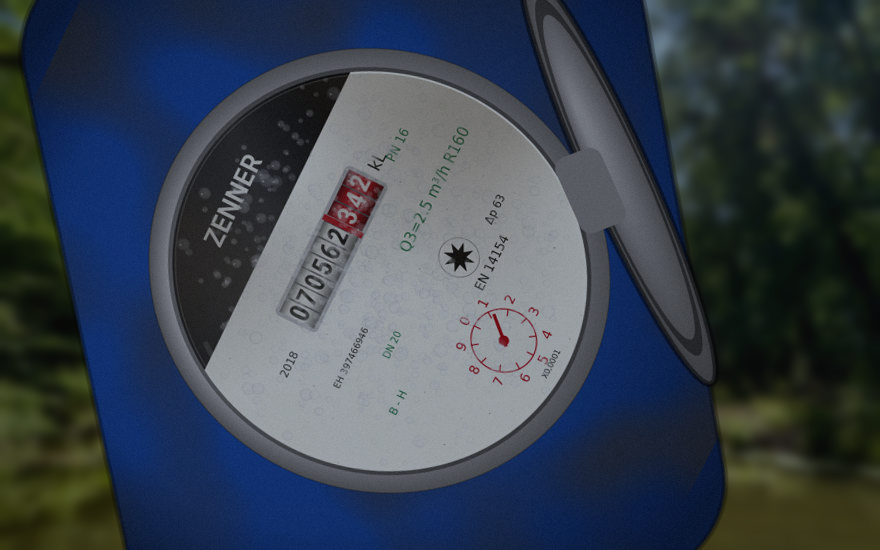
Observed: 70562.3421 kL
